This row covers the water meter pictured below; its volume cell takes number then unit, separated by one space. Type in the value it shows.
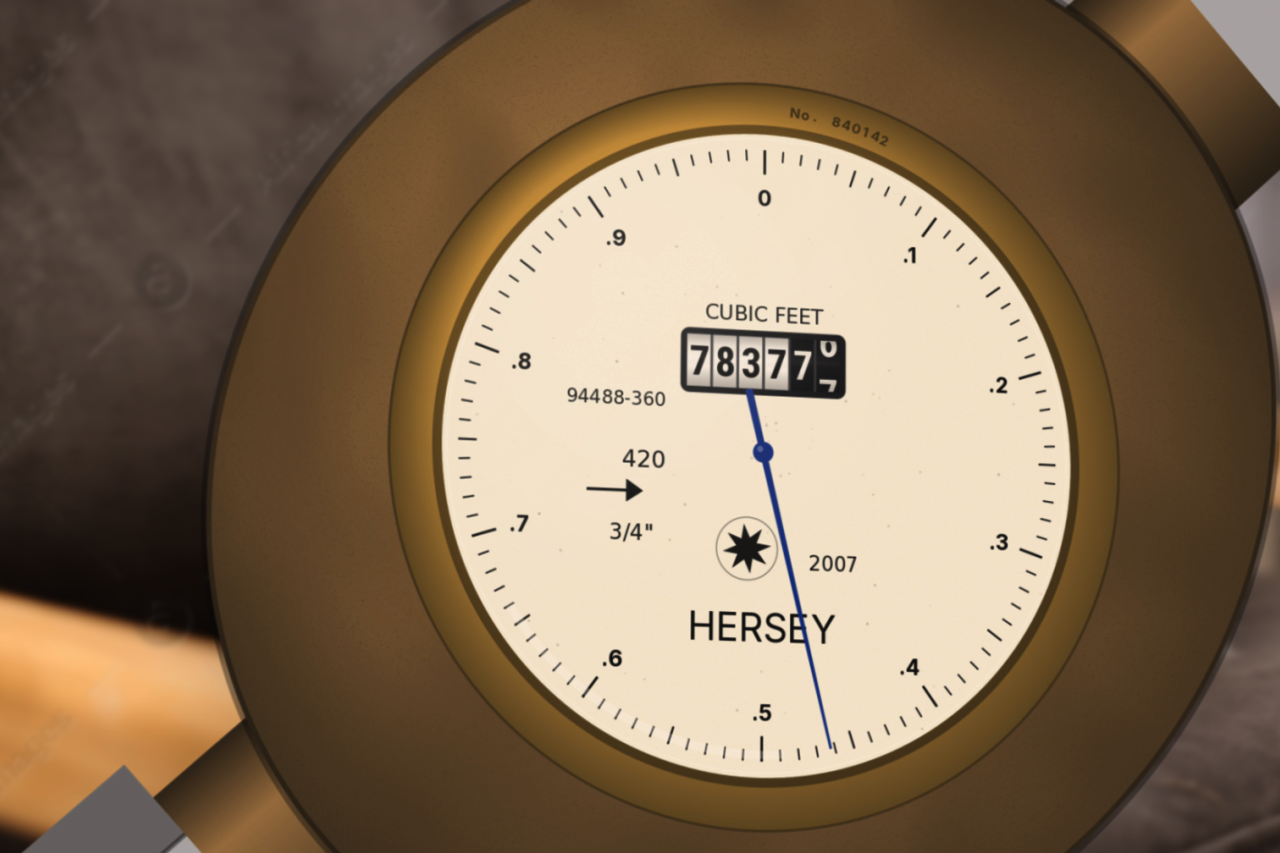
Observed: 783776.46 ft³
